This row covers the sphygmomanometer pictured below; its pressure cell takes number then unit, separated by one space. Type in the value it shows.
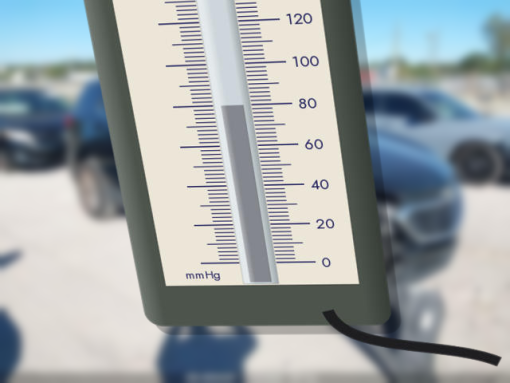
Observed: 80 mmHg
